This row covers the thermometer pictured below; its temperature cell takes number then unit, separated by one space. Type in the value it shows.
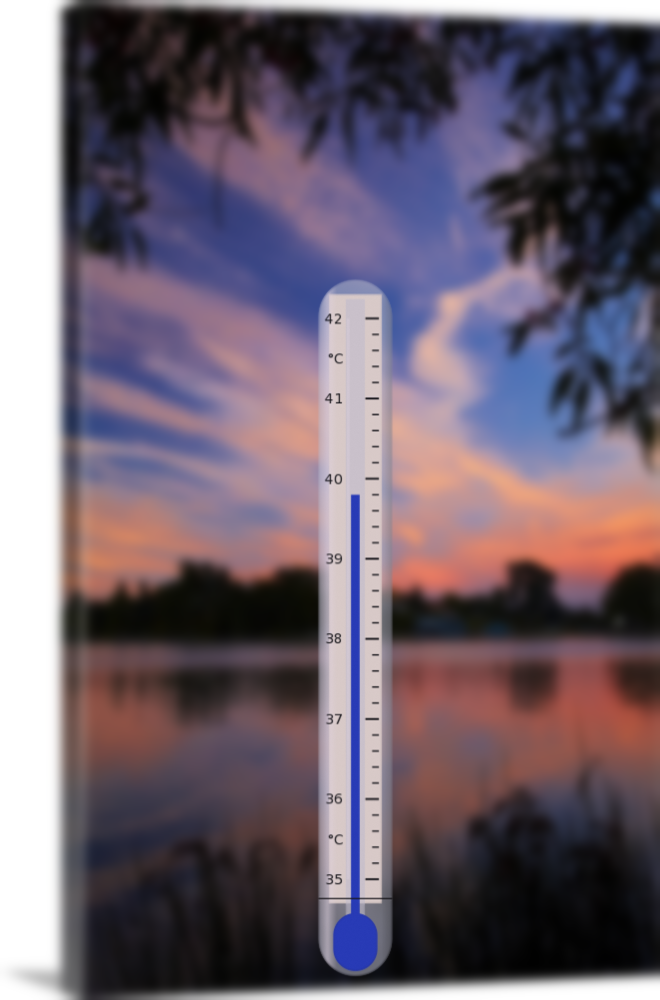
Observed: 39.8 °C
